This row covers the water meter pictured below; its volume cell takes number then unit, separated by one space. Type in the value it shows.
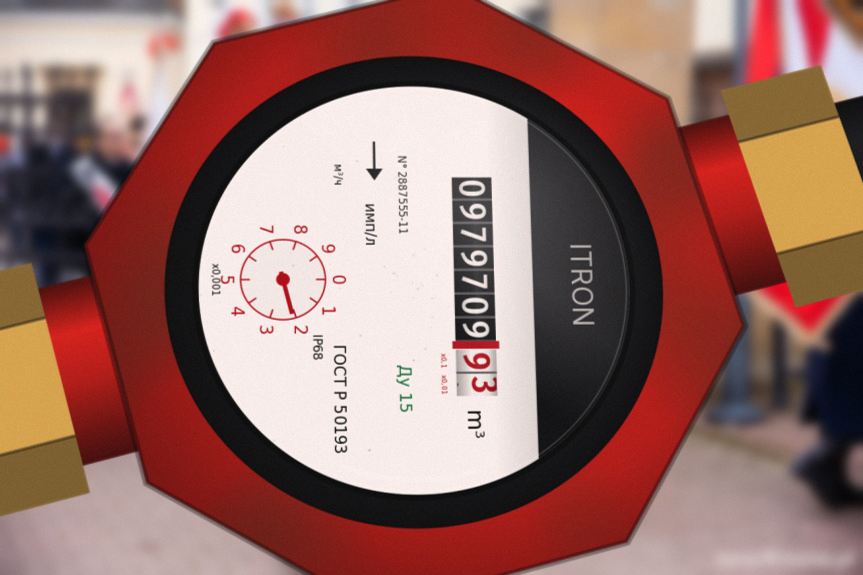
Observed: 979709.932 m³
